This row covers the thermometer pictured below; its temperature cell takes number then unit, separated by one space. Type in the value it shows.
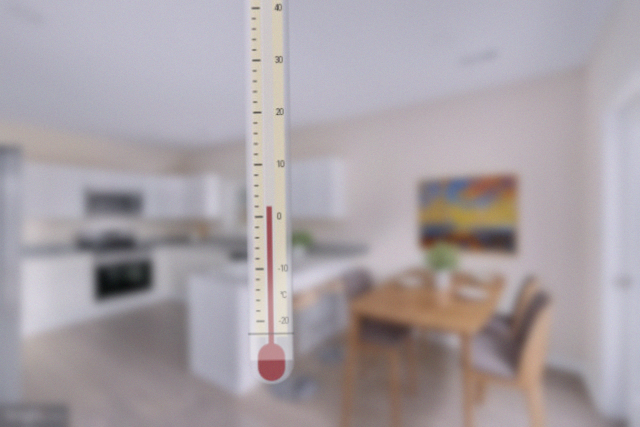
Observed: 2 °C
